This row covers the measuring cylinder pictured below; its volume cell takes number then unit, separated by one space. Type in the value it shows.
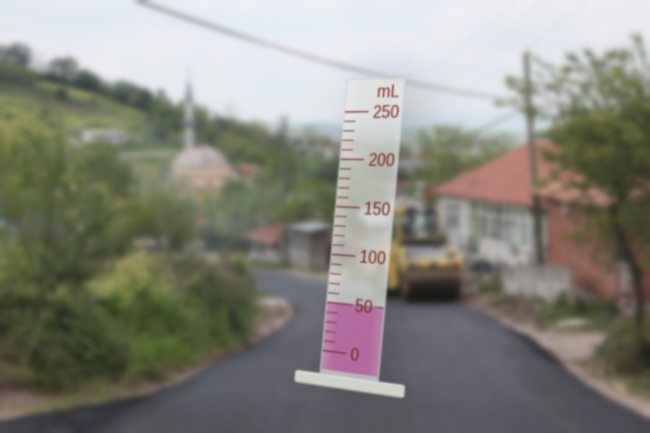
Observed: 50 mL
